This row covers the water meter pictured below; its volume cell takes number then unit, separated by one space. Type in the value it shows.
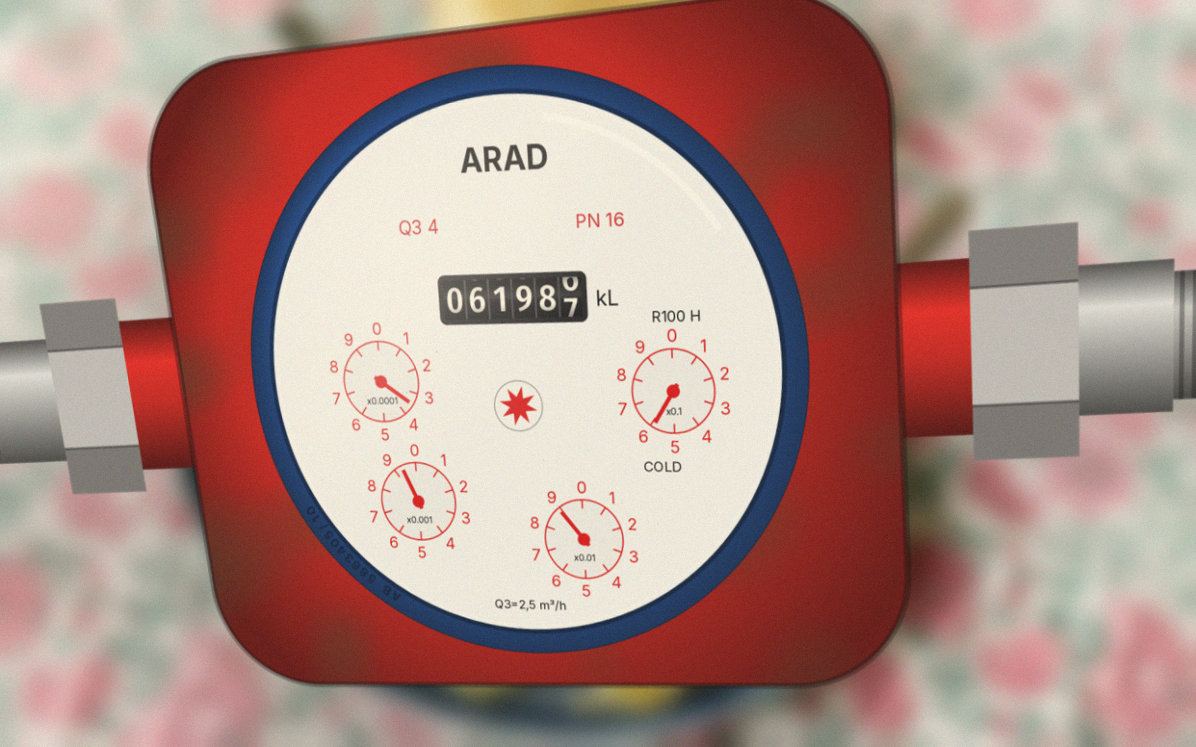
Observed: 61986.5893 kL
